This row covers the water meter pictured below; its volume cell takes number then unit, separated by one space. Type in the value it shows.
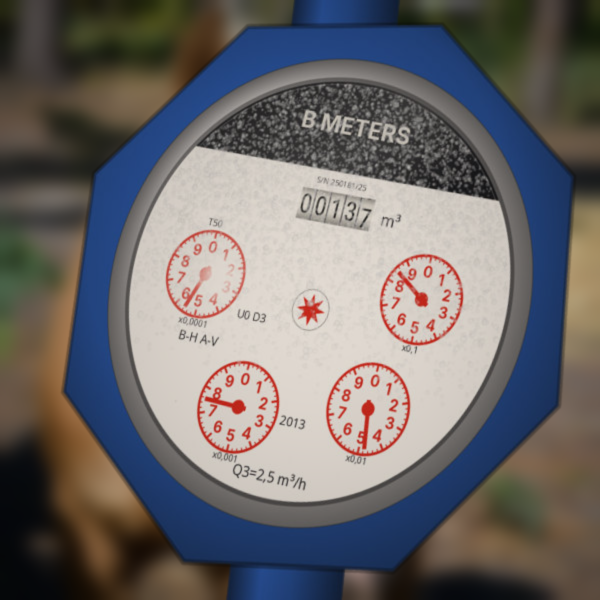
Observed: 136.8475 m³
